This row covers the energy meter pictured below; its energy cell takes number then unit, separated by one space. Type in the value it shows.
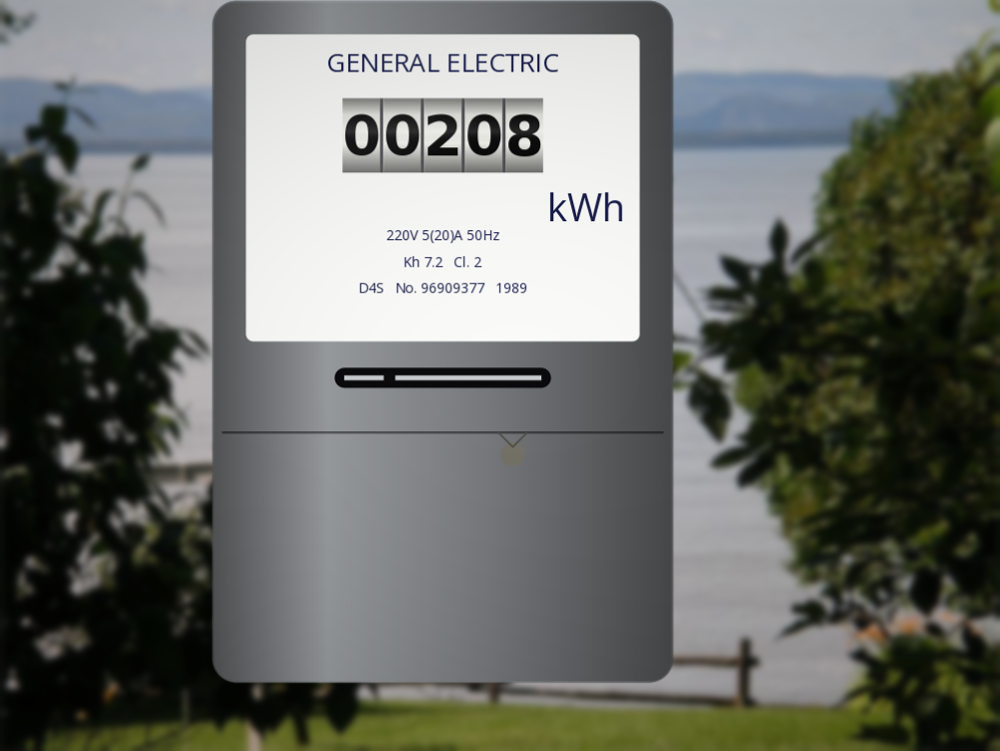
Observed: 208 kWh
